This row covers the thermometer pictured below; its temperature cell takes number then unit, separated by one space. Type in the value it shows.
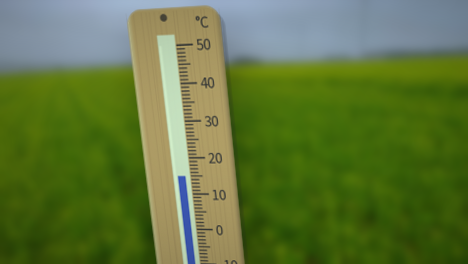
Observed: 15 °C
